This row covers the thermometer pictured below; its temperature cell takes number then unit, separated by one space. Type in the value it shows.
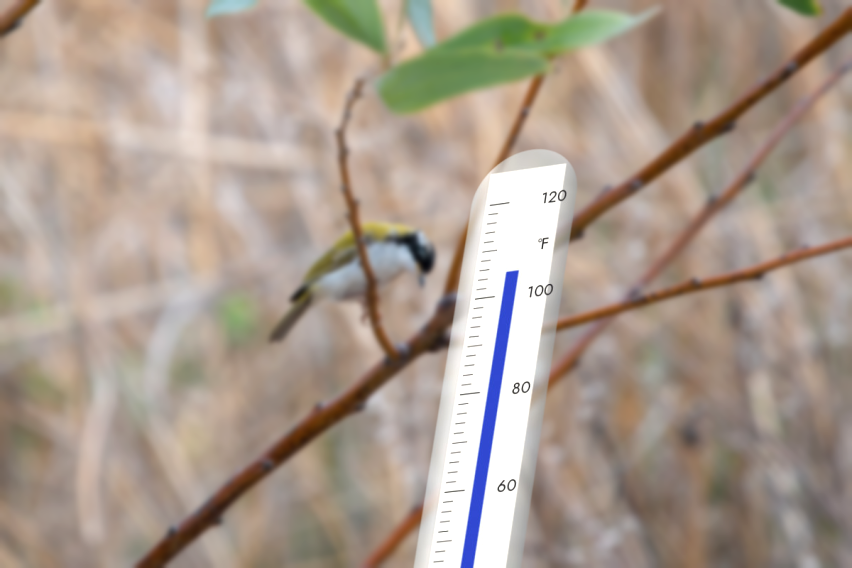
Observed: 105 °F
